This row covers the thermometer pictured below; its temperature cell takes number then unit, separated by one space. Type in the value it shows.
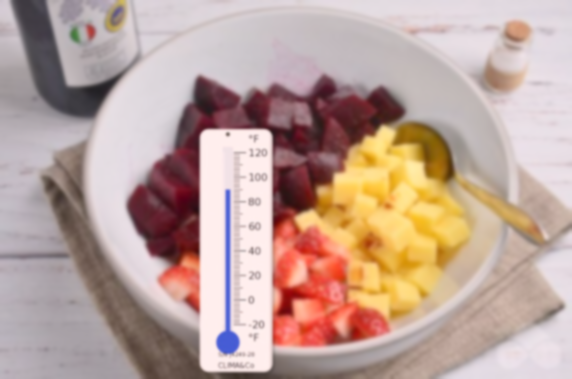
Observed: 90 °F
